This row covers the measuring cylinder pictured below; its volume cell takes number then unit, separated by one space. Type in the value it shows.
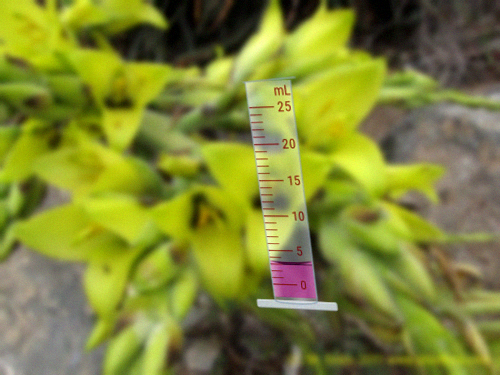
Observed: 3 mL
